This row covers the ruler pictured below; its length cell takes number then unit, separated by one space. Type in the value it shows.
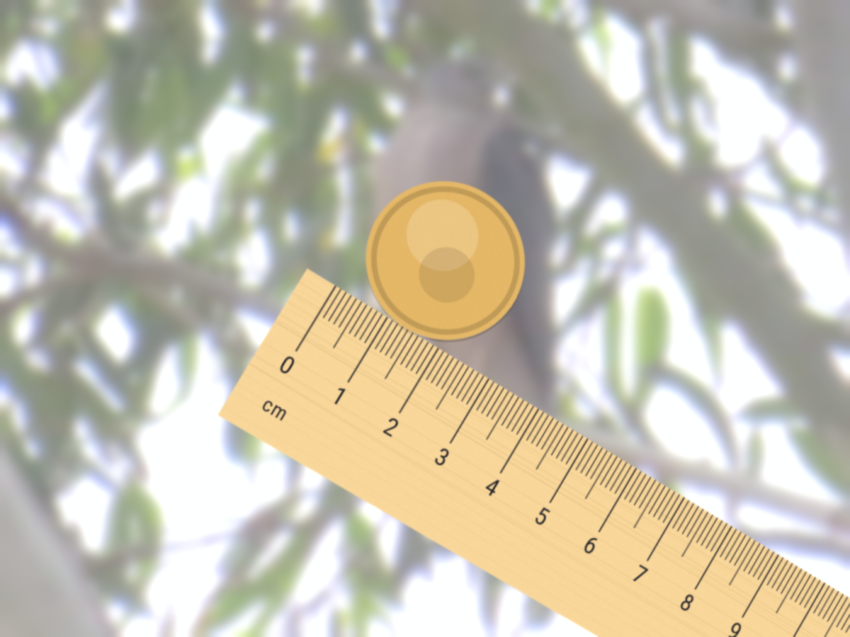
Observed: 2.7 cm
